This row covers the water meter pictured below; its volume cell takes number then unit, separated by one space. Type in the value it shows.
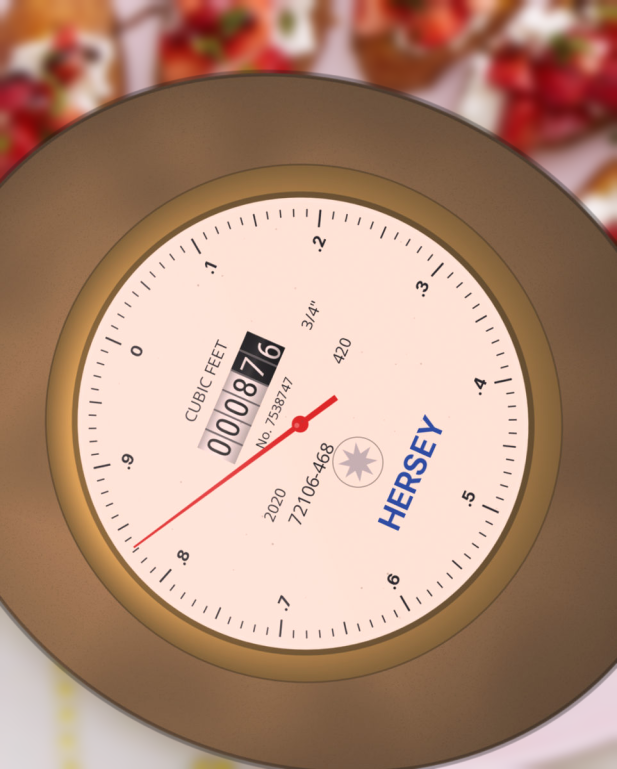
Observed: 875.83 ft³
